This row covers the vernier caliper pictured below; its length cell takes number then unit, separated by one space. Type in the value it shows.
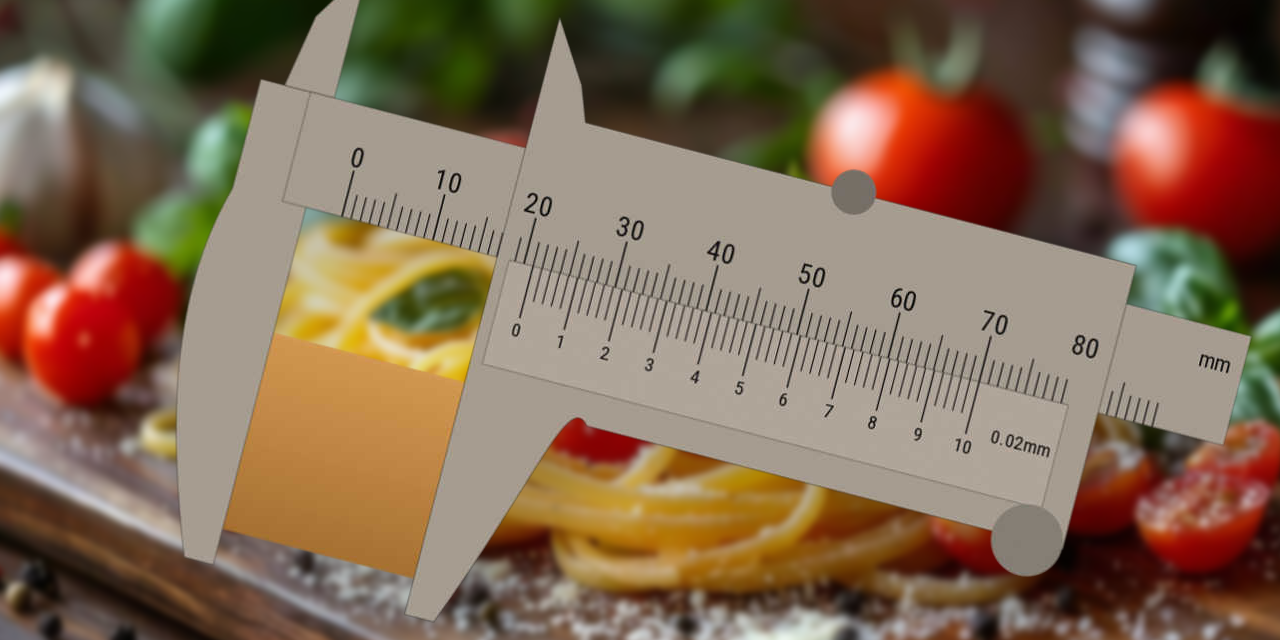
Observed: 21.0 mm
